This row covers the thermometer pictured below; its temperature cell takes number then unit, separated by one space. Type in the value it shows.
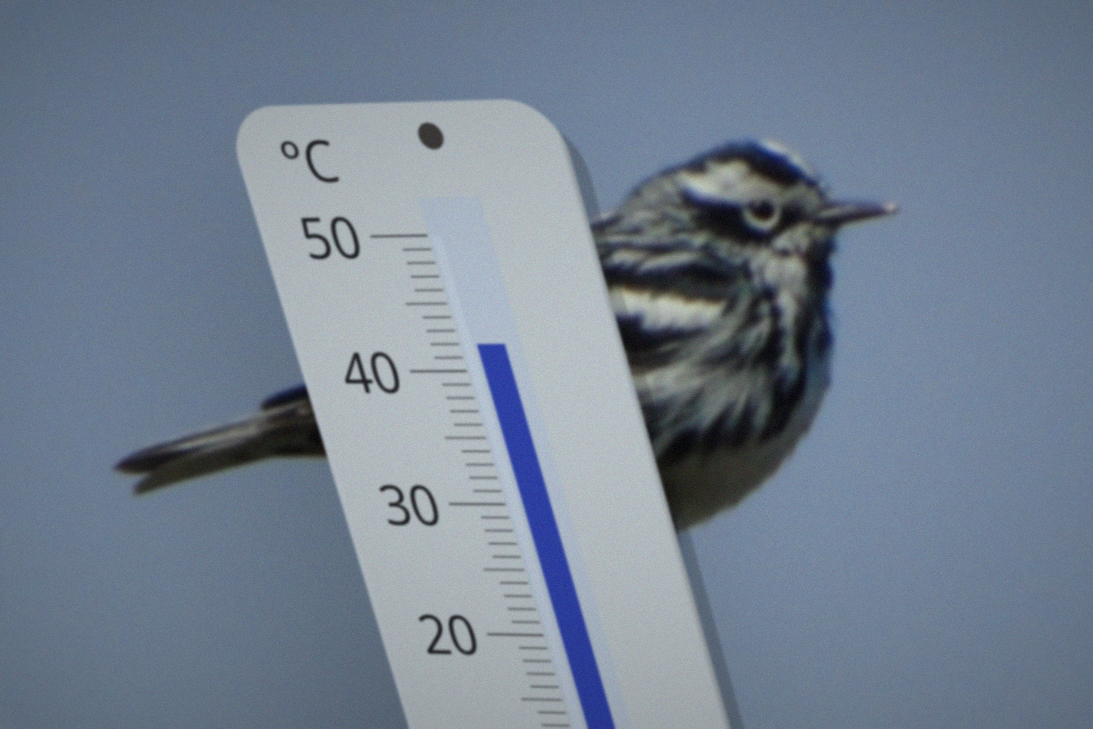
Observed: 42 °C
